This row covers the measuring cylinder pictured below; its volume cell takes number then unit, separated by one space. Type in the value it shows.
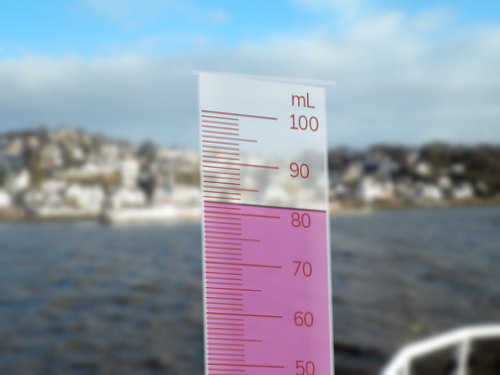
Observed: 82 mL
